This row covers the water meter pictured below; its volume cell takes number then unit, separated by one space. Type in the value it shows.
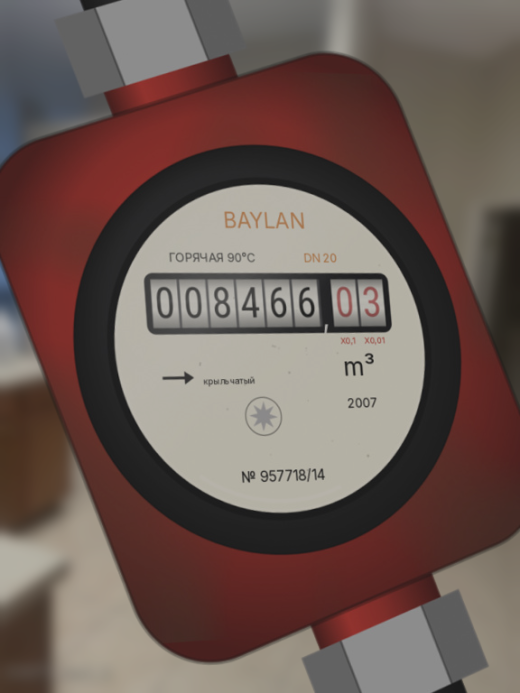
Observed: 8466.03 m³
